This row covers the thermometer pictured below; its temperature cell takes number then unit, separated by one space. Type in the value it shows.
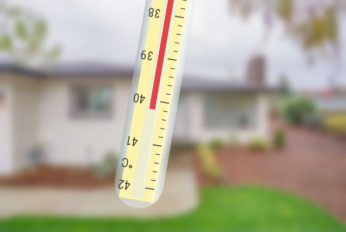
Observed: 40.2 °C
